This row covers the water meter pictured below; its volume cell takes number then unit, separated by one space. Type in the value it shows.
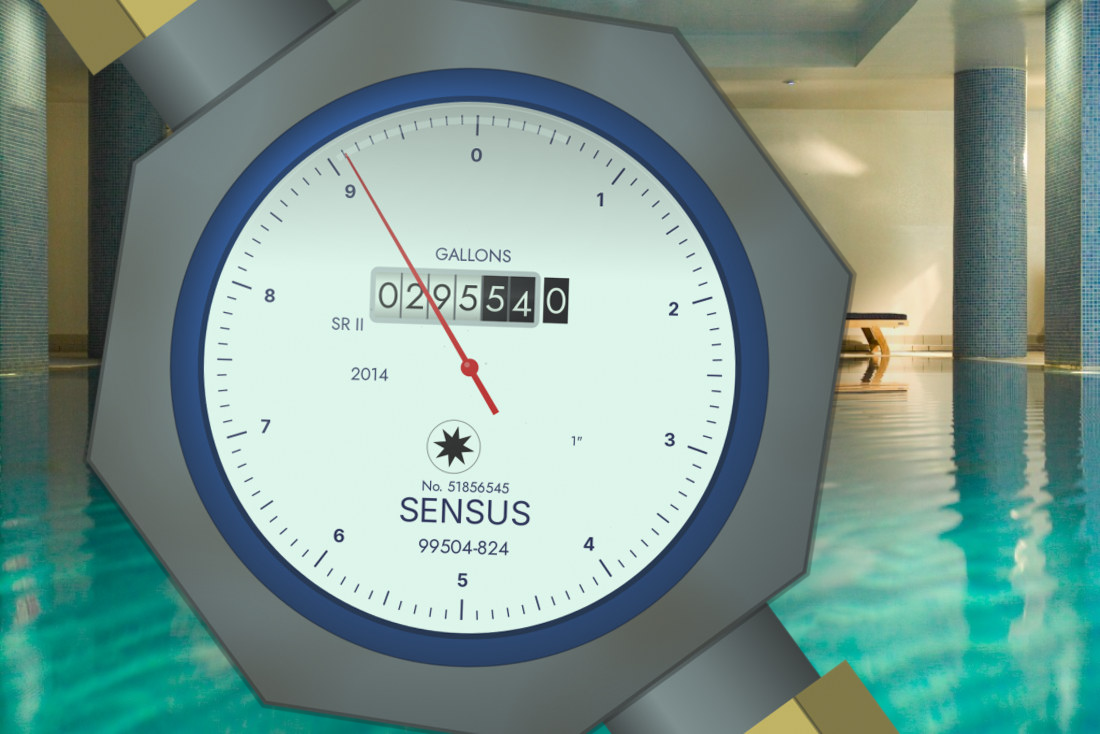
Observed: 295539.1 gal
